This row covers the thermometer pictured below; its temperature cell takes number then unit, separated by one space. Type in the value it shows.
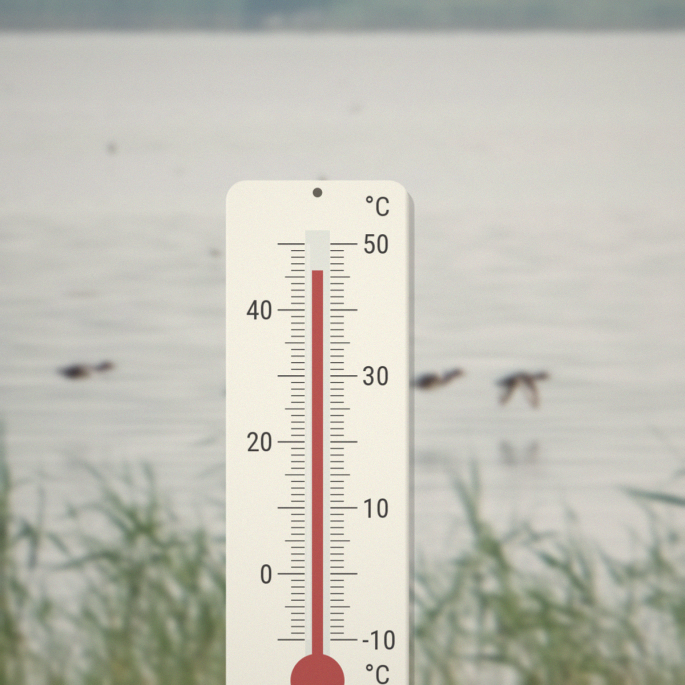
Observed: 46 °C
